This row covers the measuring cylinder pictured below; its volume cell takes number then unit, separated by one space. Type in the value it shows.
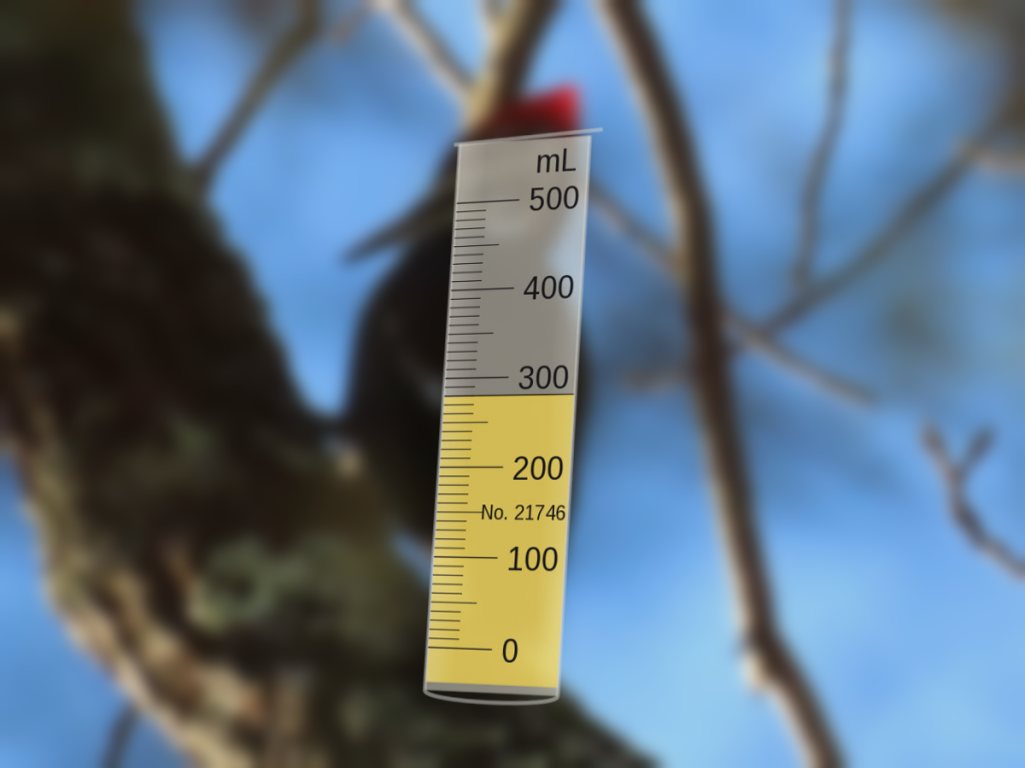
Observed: 280 mL
